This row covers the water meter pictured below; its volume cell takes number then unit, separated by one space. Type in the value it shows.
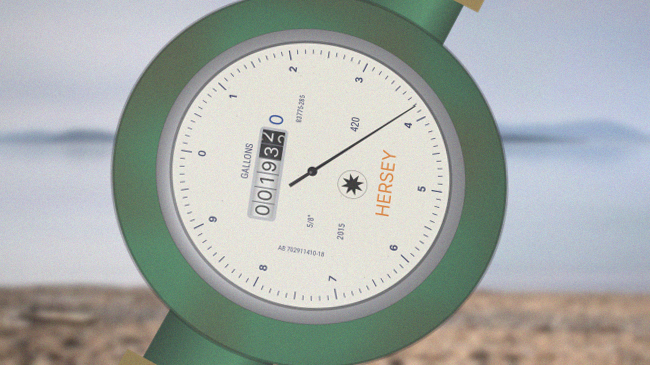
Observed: 19323.8 gal
